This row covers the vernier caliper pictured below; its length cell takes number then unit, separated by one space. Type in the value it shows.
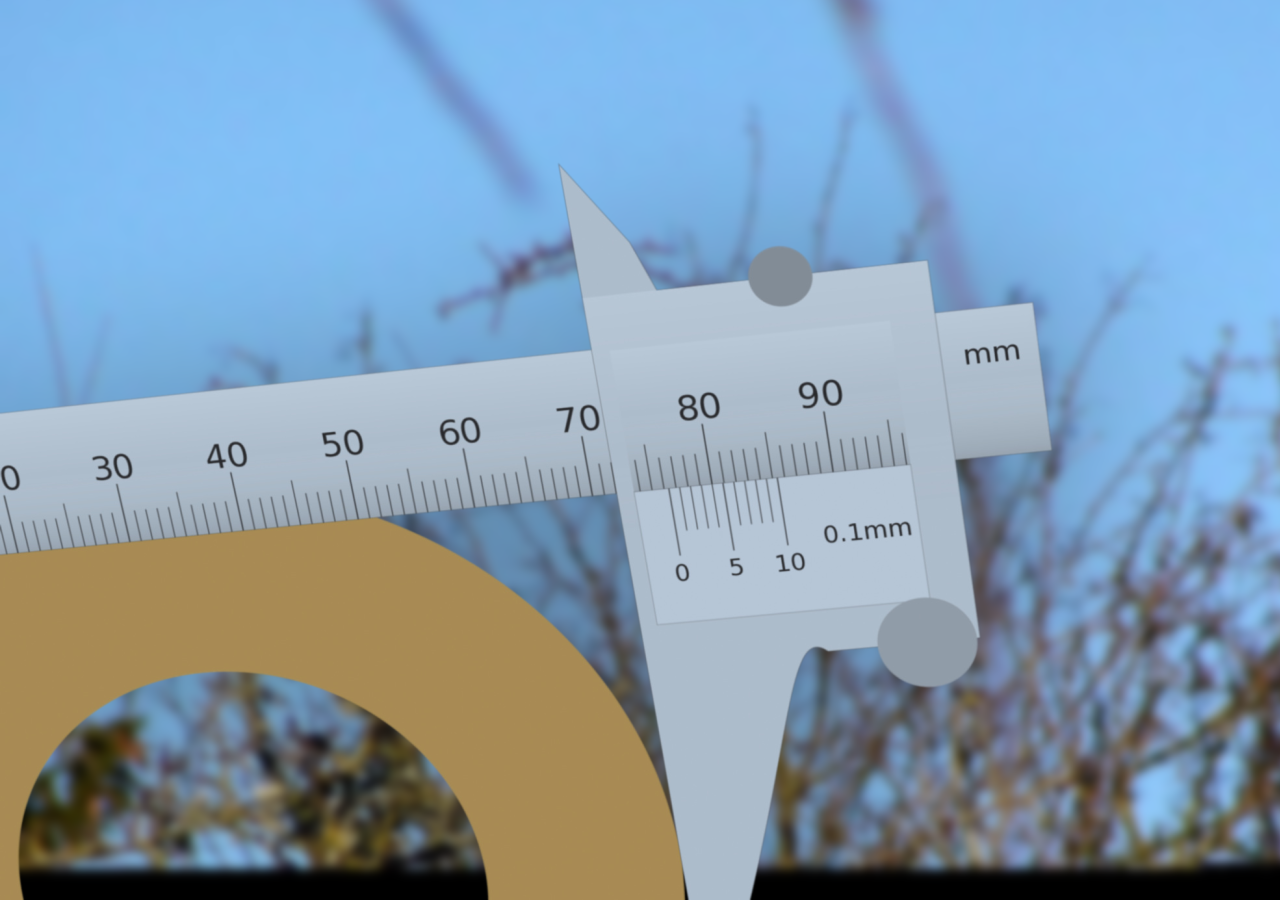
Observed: 76.4 mm
